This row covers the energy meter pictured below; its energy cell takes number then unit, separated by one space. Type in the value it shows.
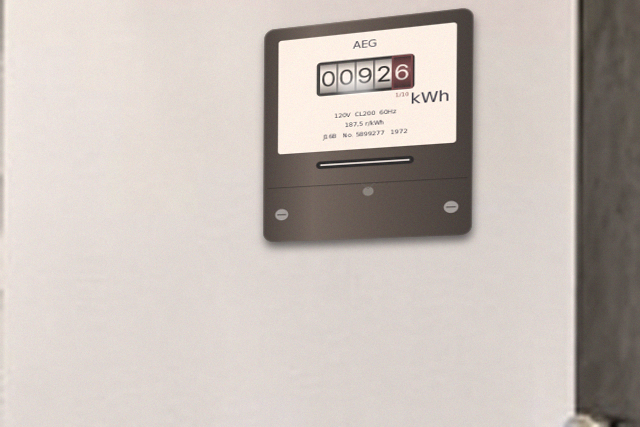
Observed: 92.6 kWh
